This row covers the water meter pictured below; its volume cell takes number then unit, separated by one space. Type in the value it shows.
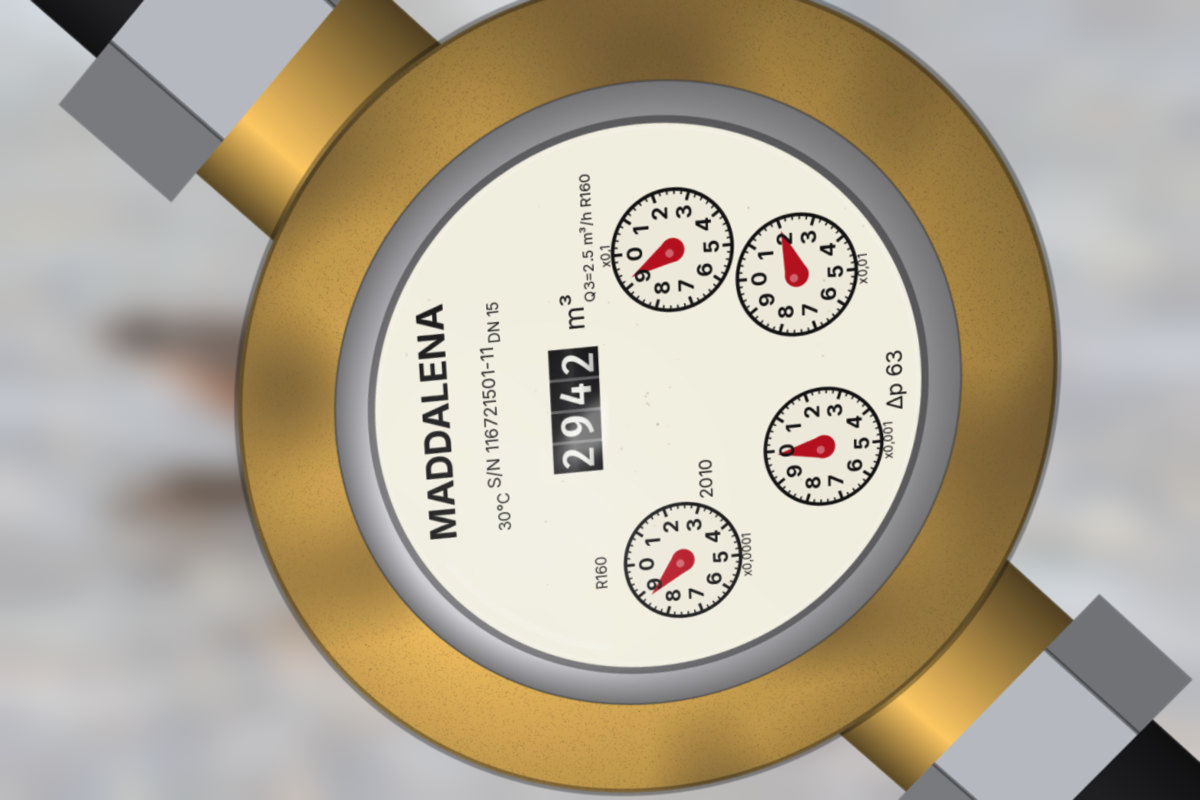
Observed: 2941.9198 m³
